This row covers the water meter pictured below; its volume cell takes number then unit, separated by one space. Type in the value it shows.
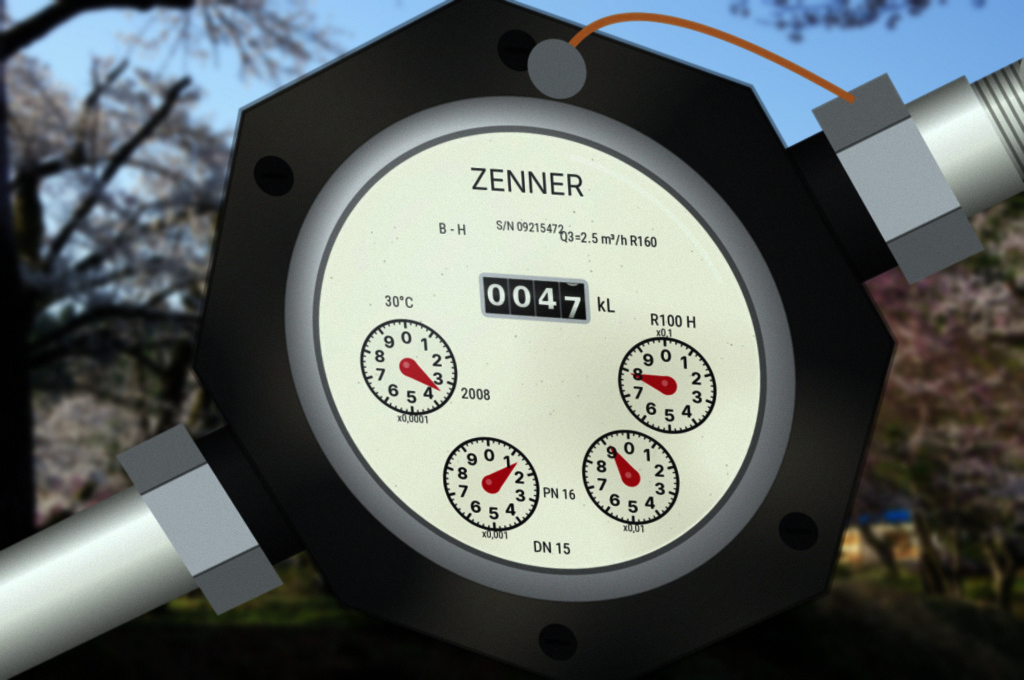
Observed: 46.7913 kL
